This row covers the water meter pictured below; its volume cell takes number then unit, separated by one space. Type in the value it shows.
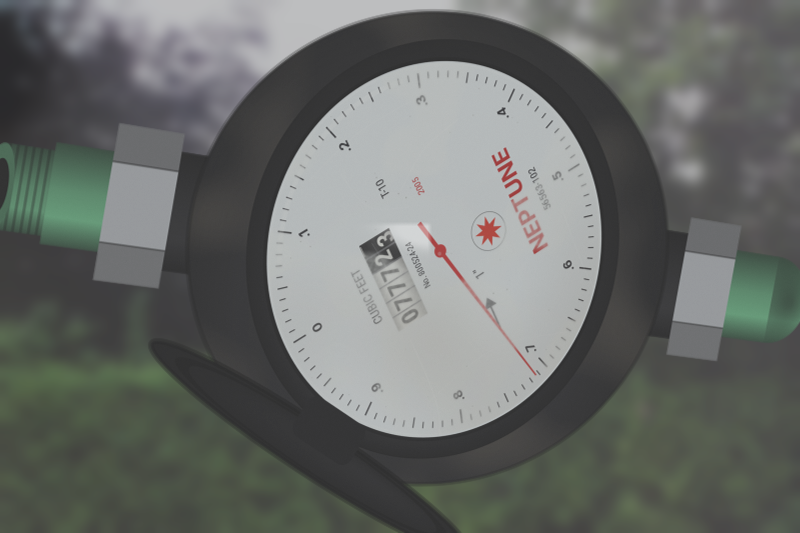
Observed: 77722.71 ft³
